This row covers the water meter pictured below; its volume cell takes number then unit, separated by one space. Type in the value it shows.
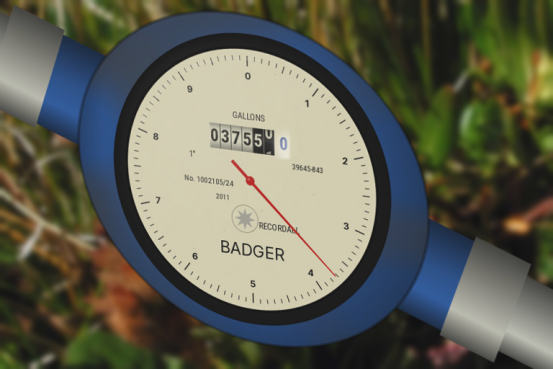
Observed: 375503.7 gal
